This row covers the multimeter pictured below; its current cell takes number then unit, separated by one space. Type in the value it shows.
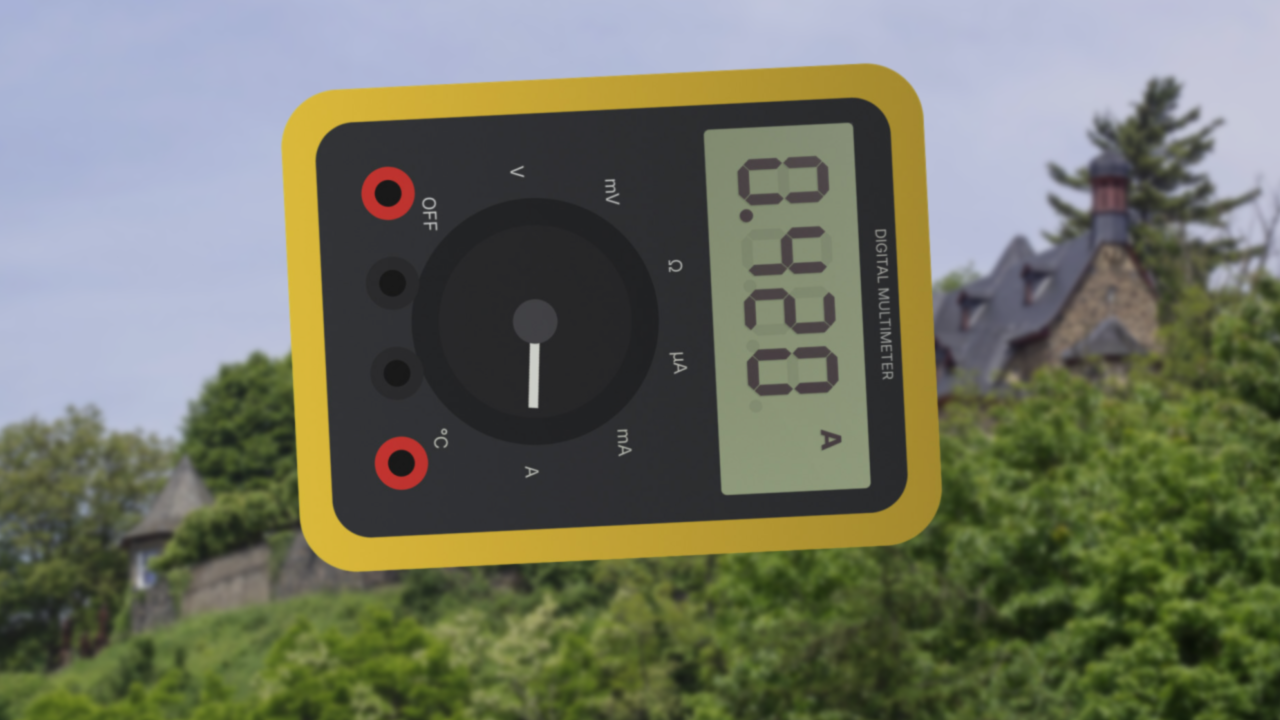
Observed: 0.420 A
